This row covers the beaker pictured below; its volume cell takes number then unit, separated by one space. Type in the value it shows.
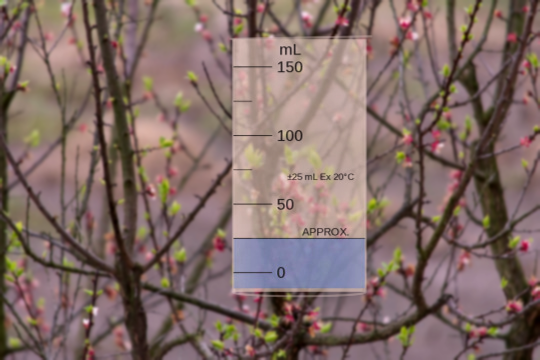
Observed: 25 mL
